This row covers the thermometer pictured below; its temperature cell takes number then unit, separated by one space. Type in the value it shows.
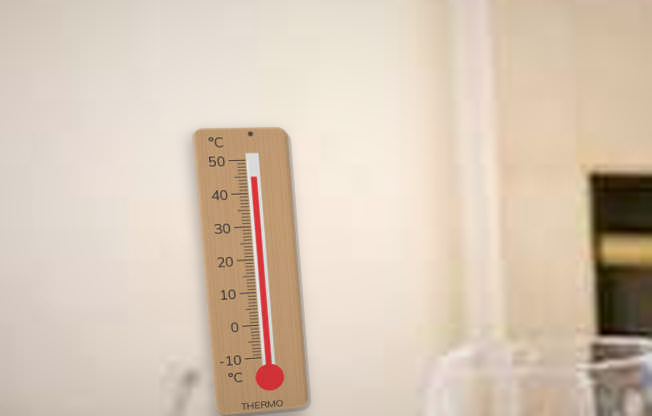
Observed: 45 °C
